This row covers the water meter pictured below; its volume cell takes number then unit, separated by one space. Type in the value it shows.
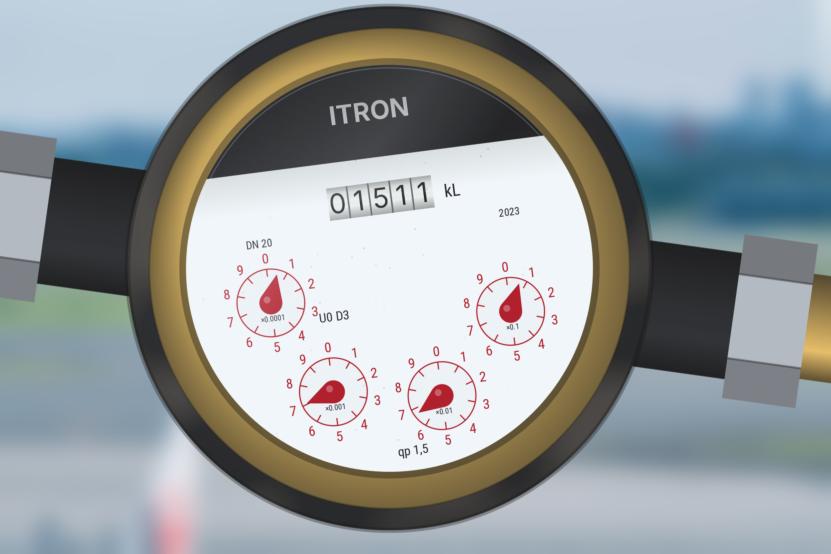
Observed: 1511.0670 kL
